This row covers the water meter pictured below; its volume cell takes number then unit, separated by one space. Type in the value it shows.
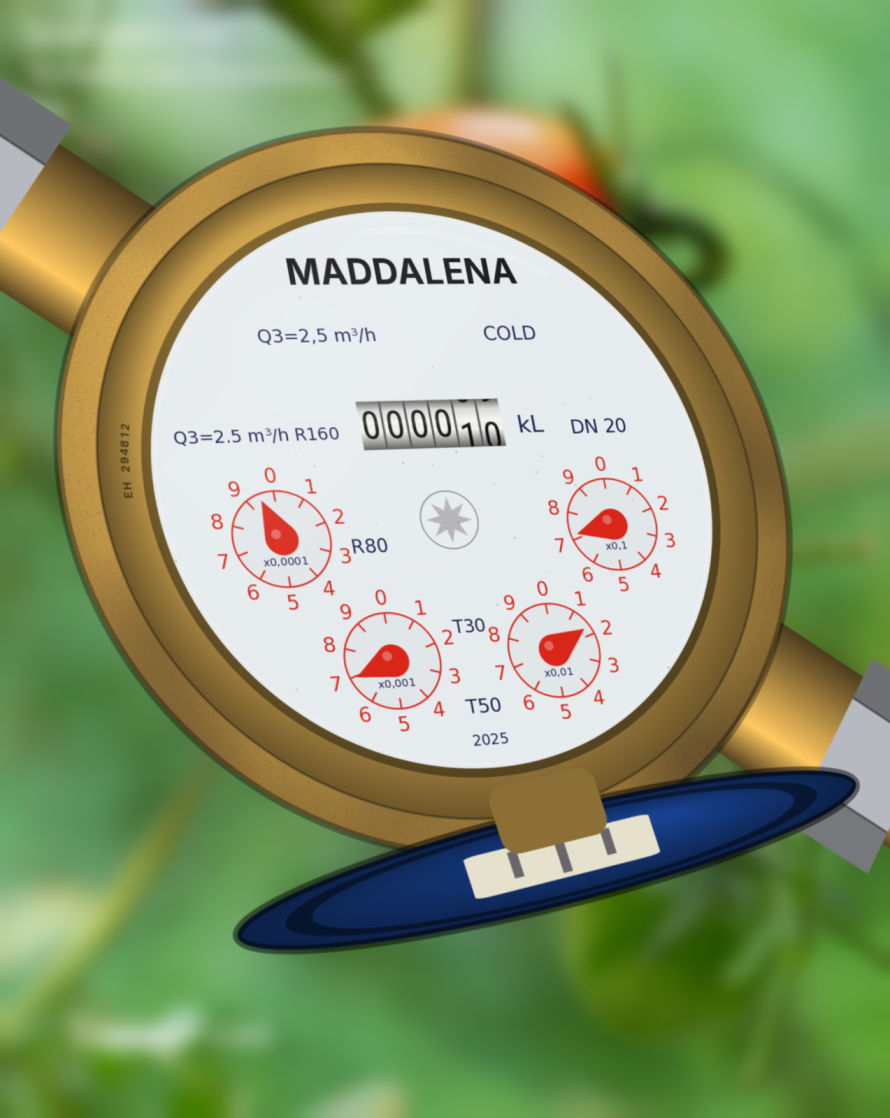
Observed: 9.7169 kL
